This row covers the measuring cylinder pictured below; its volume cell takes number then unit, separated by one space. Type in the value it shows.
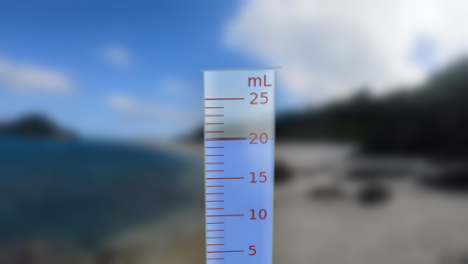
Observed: 20 mL
